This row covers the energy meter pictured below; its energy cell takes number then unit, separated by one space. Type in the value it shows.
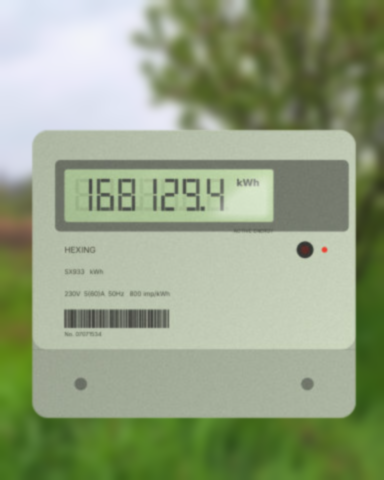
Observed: 168129.4 kWh
